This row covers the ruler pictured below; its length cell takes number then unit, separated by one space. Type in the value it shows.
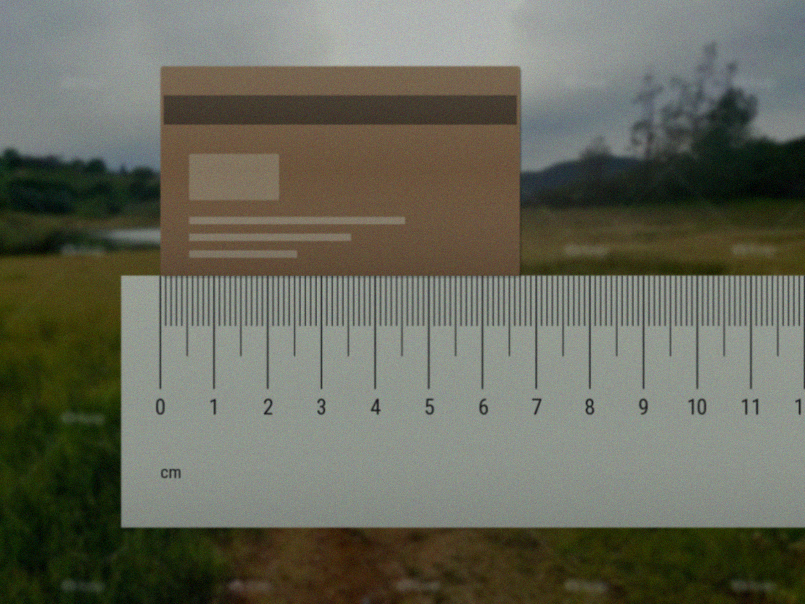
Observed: 6.7 cm
